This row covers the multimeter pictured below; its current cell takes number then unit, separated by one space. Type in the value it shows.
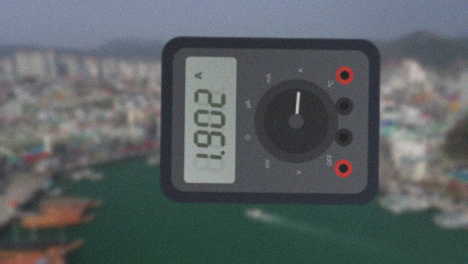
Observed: 1.902 A
